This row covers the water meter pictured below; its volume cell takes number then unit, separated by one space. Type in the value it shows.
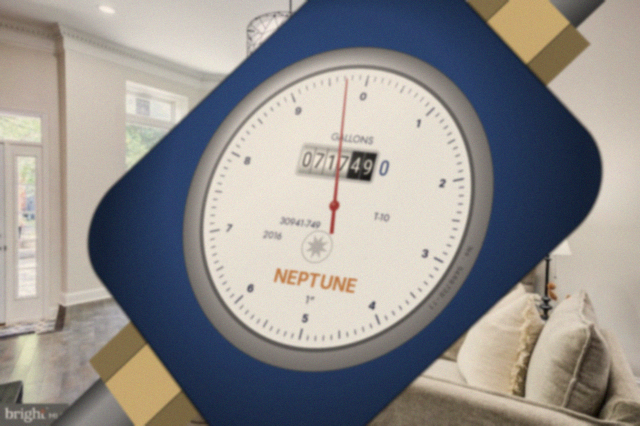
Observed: 717489.7 gal
